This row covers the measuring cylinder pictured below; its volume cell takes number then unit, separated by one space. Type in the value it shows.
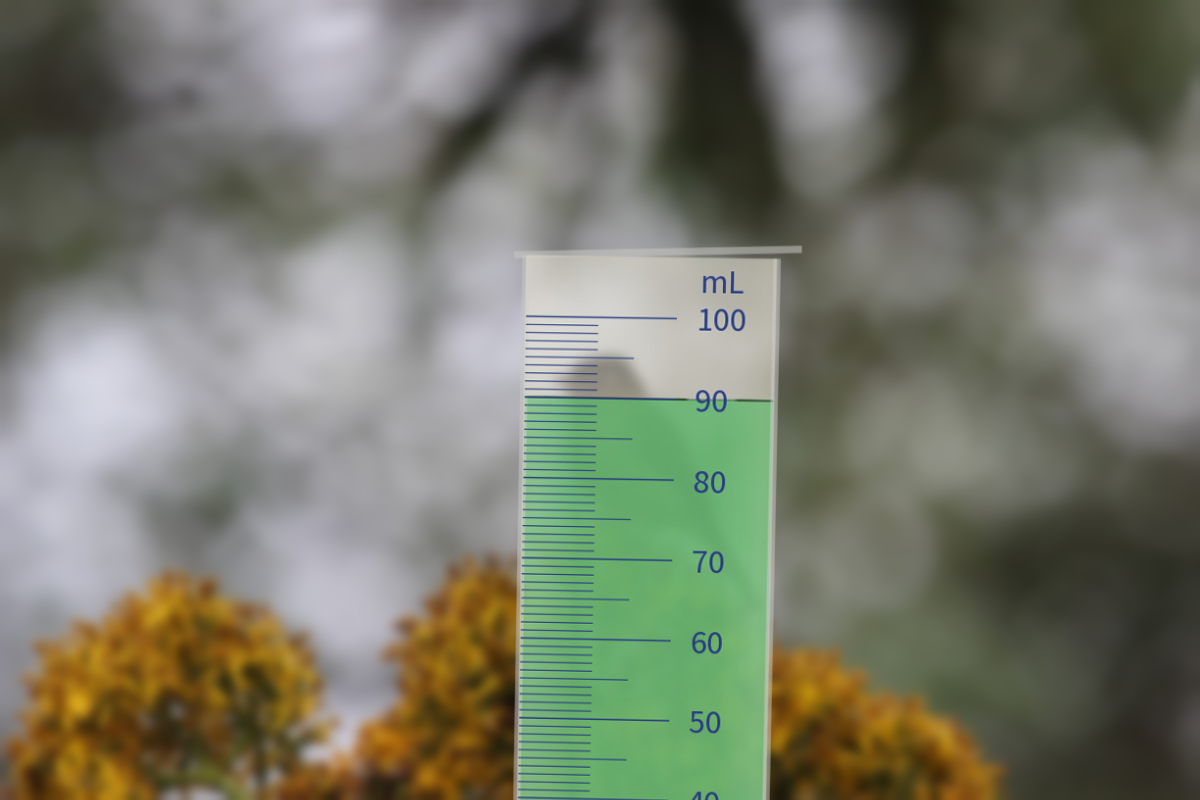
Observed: 90 mL
